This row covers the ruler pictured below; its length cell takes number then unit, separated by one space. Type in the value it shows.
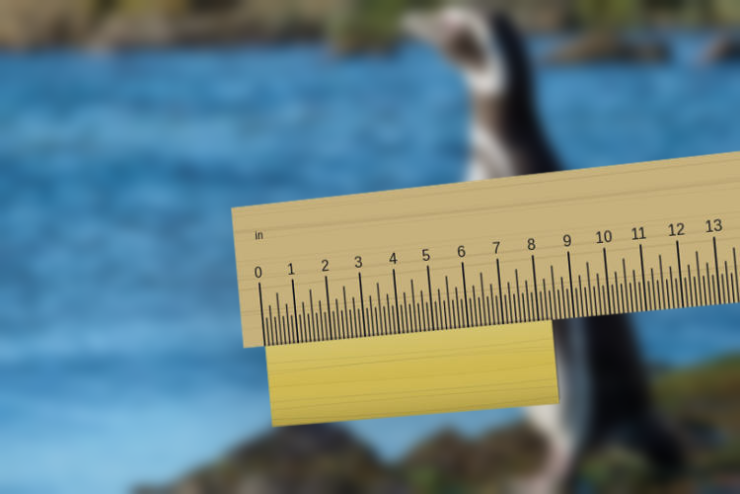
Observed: 8.375 in
